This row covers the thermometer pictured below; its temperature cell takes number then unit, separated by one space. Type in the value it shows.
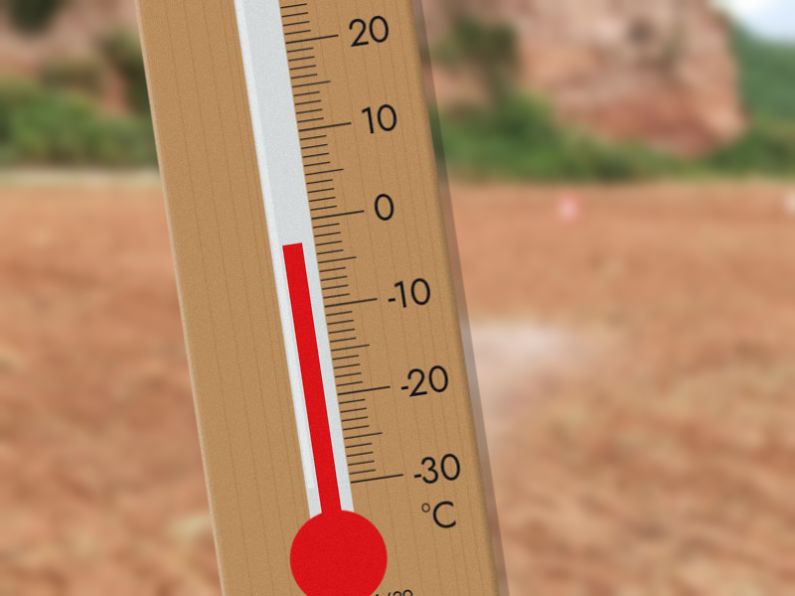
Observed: -2.5 °C
